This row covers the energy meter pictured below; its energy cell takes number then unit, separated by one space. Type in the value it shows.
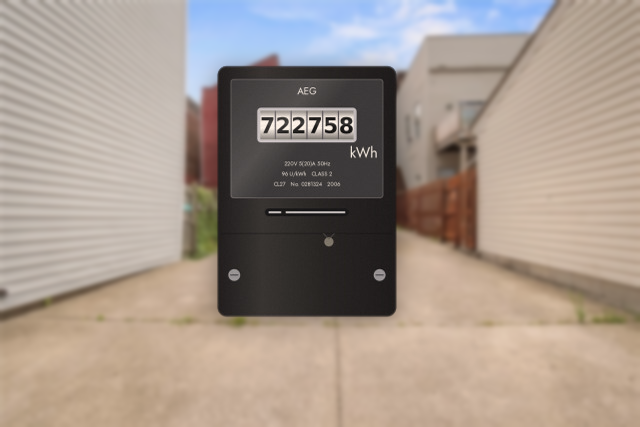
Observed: 722758 kWh
